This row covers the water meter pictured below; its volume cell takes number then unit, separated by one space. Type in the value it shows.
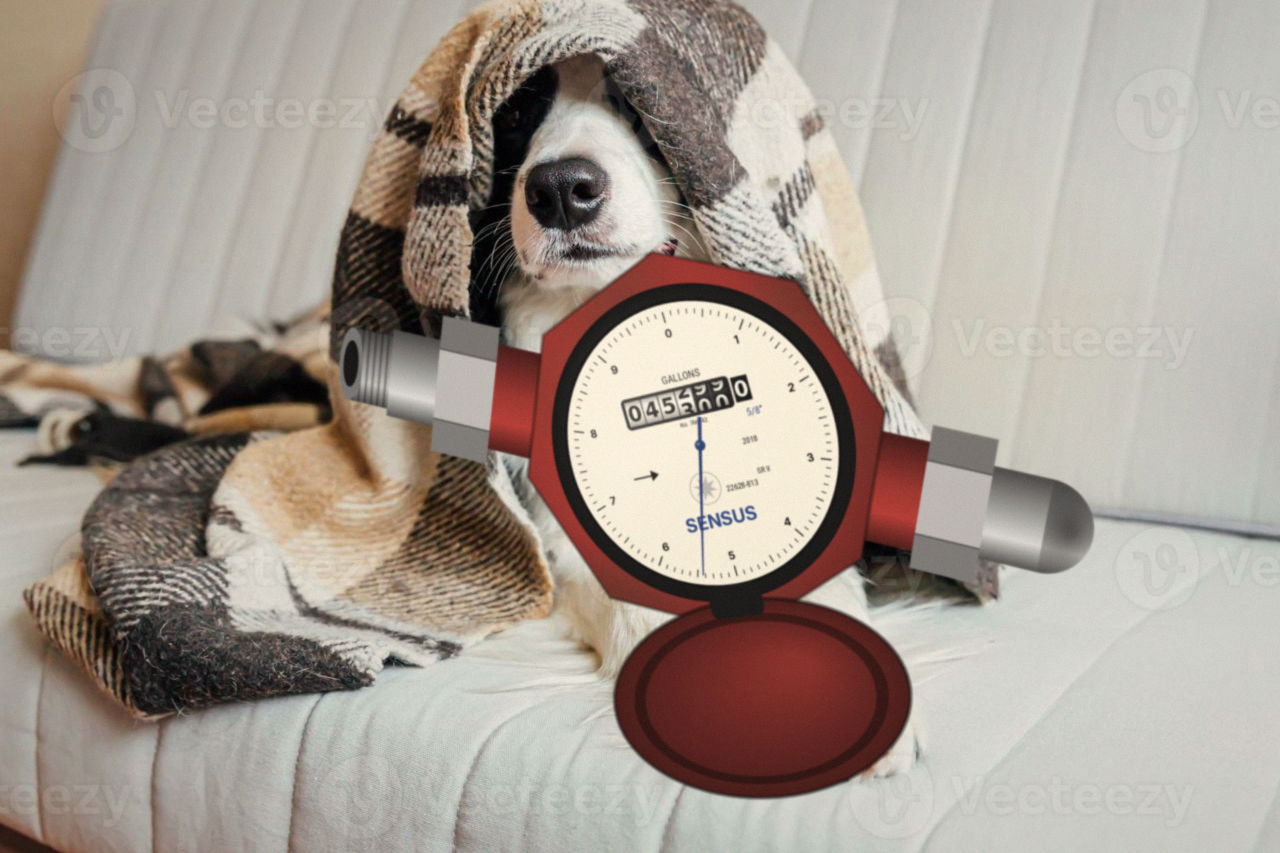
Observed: 452995.4 gal
